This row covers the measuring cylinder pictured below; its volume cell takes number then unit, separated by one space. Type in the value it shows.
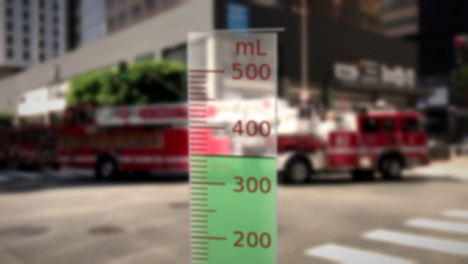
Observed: 350 mL
